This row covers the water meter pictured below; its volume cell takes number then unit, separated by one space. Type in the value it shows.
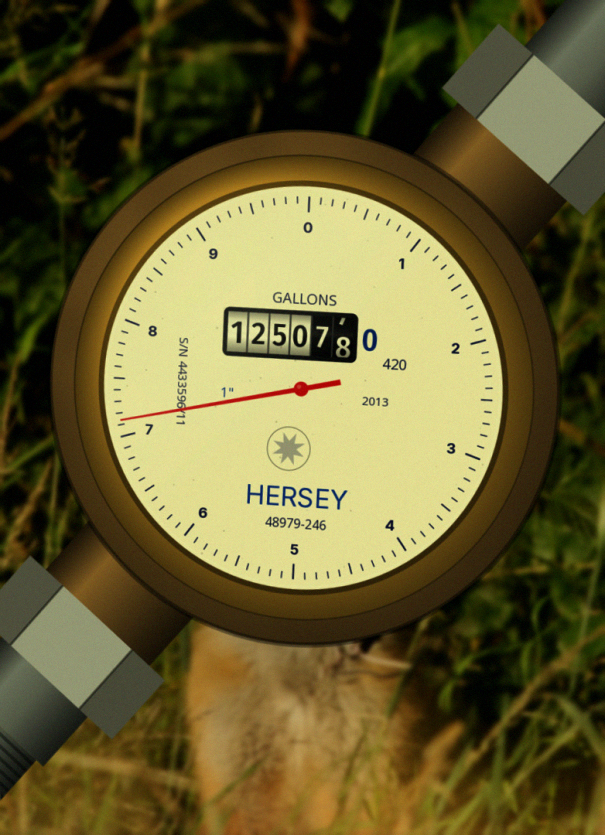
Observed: 1250777.1 gal
